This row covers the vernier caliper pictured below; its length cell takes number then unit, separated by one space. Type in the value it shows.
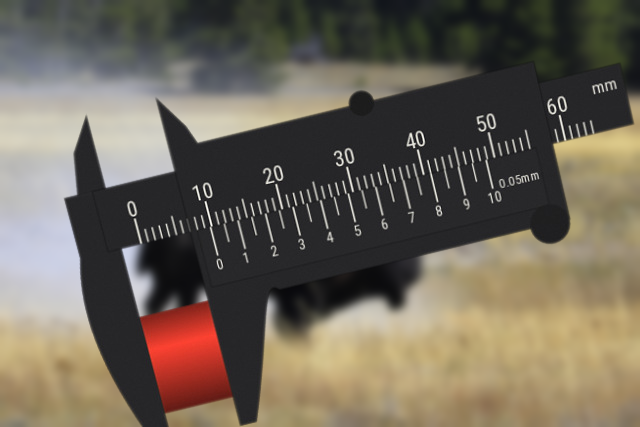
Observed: 9.8 mm
